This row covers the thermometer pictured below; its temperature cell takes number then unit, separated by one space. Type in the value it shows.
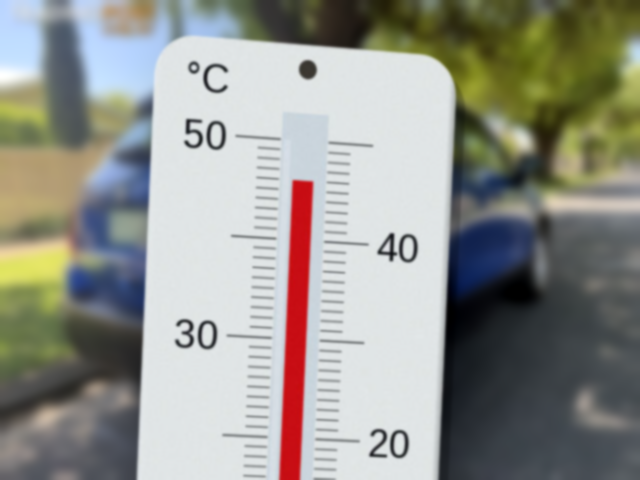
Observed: 46 °C
